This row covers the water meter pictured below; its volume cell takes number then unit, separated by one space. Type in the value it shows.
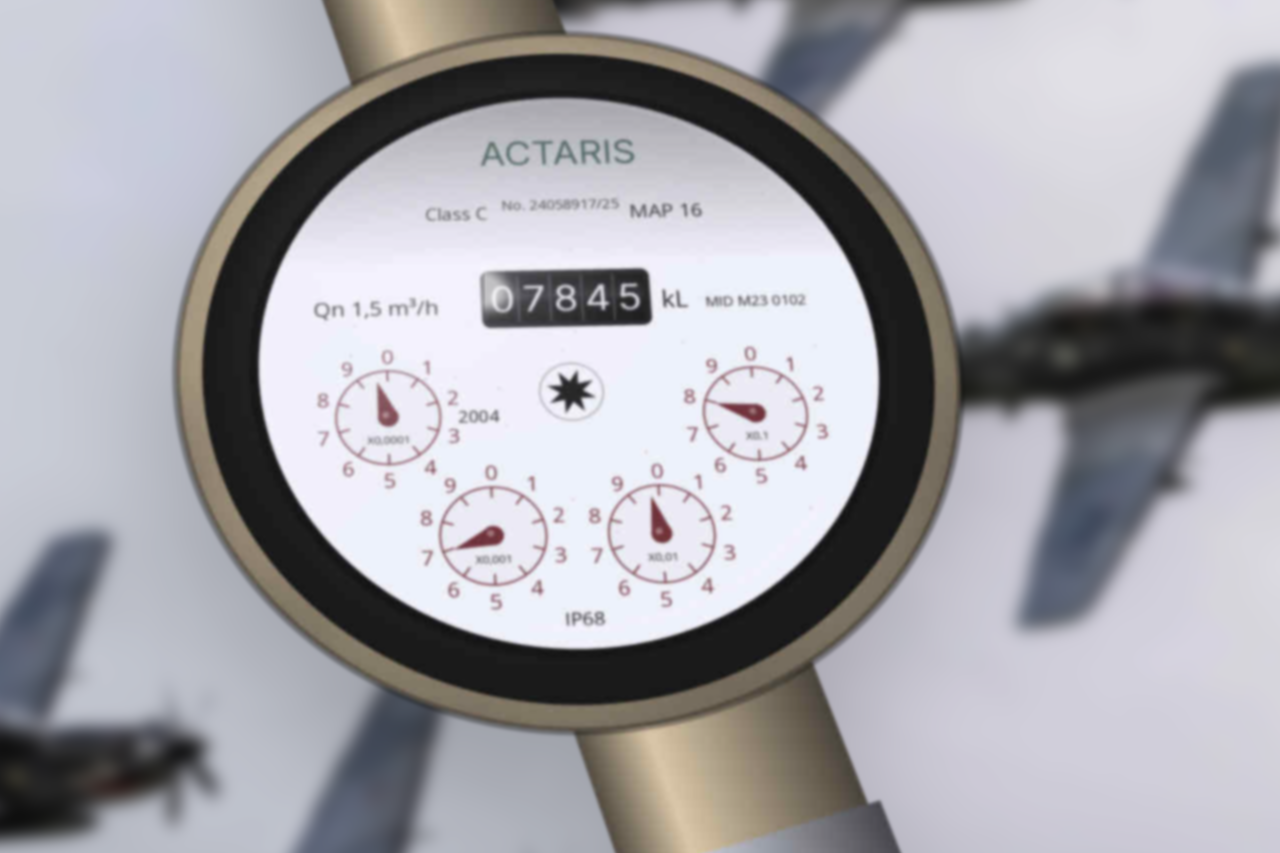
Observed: 7845.7969 kL
